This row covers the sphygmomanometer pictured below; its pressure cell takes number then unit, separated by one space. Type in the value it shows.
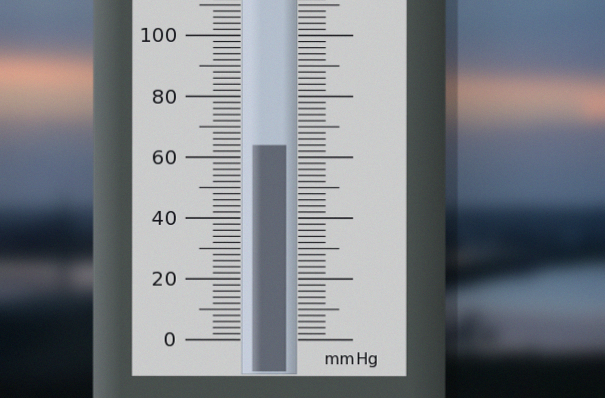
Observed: 64 mmHg
